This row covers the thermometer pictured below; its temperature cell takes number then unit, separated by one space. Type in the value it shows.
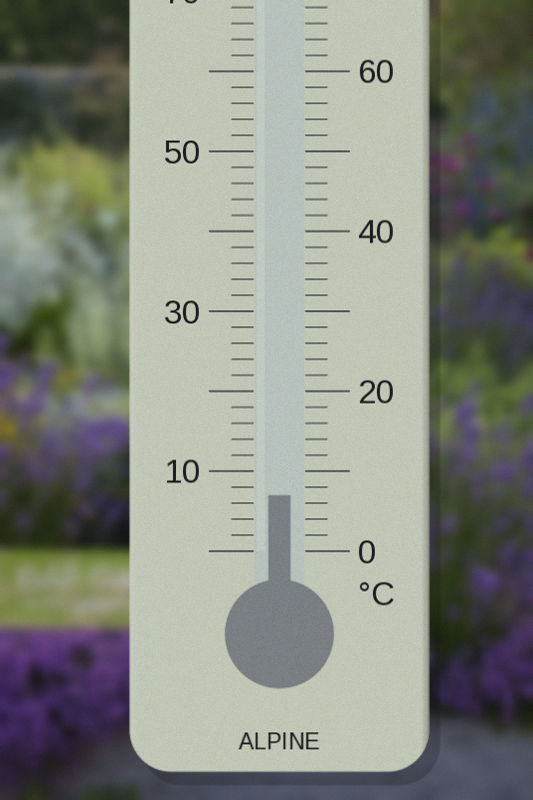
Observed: 7 °C
